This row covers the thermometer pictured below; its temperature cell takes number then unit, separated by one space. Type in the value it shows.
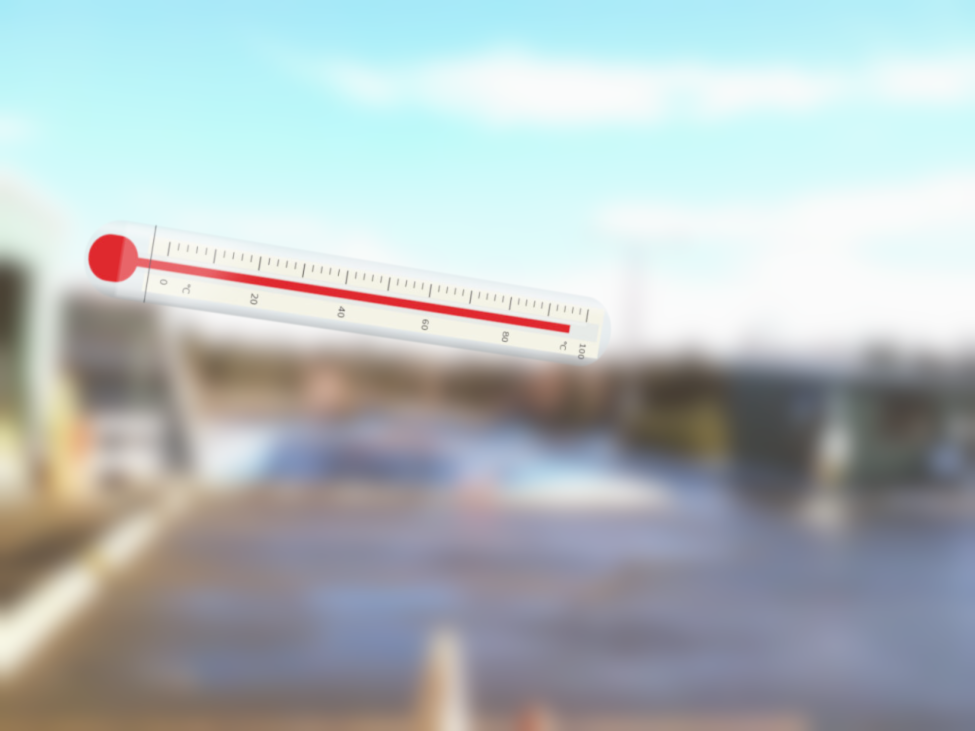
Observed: 96 °C
